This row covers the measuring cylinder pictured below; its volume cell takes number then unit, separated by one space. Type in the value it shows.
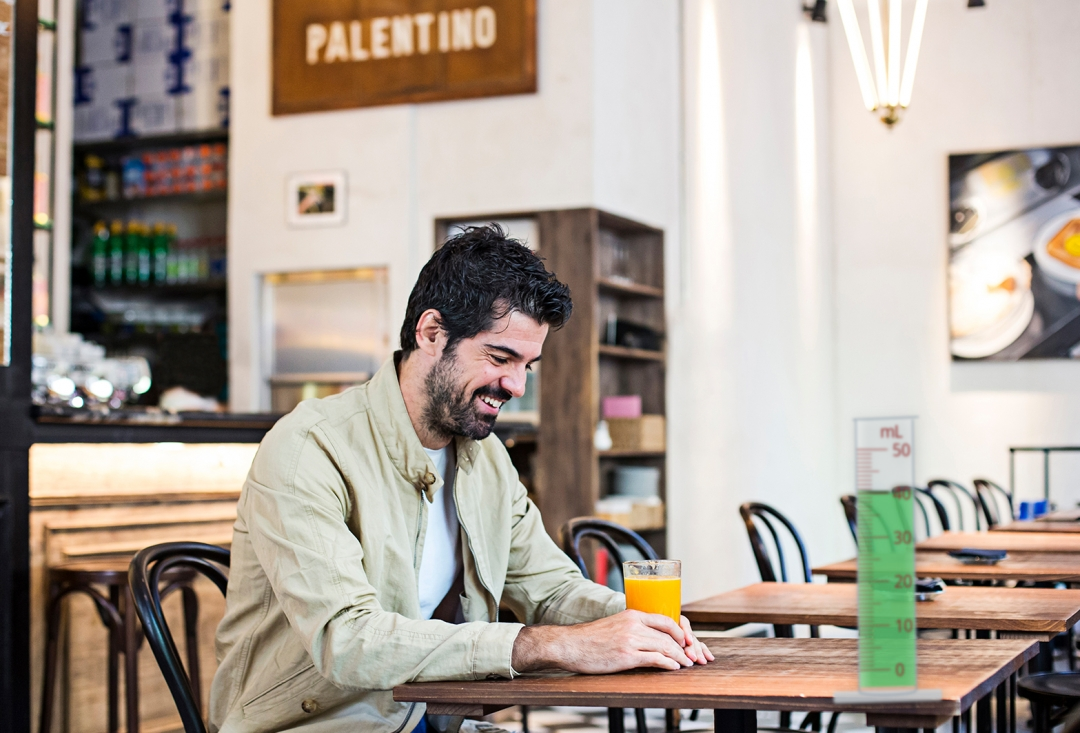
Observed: 40 mL
